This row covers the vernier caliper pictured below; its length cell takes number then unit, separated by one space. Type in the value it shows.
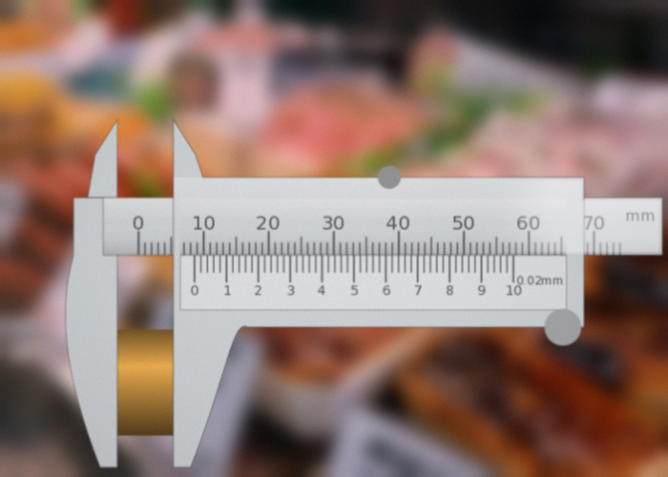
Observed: 8.6 mm
